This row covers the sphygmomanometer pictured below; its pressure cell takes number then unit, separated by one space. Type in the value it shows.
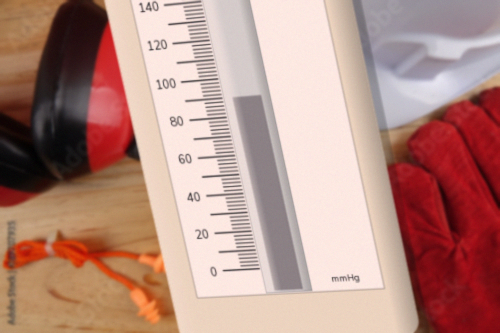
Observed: 90 mmHg
